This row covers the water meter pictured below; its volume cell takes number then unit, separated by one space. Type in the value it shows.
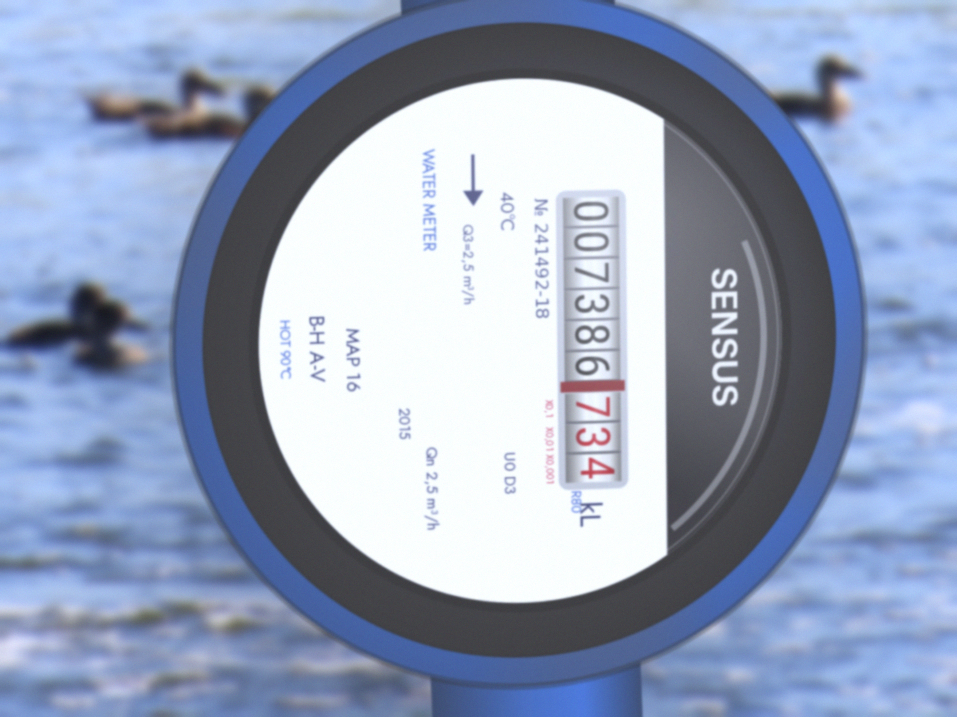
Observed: 7386.734 kL
